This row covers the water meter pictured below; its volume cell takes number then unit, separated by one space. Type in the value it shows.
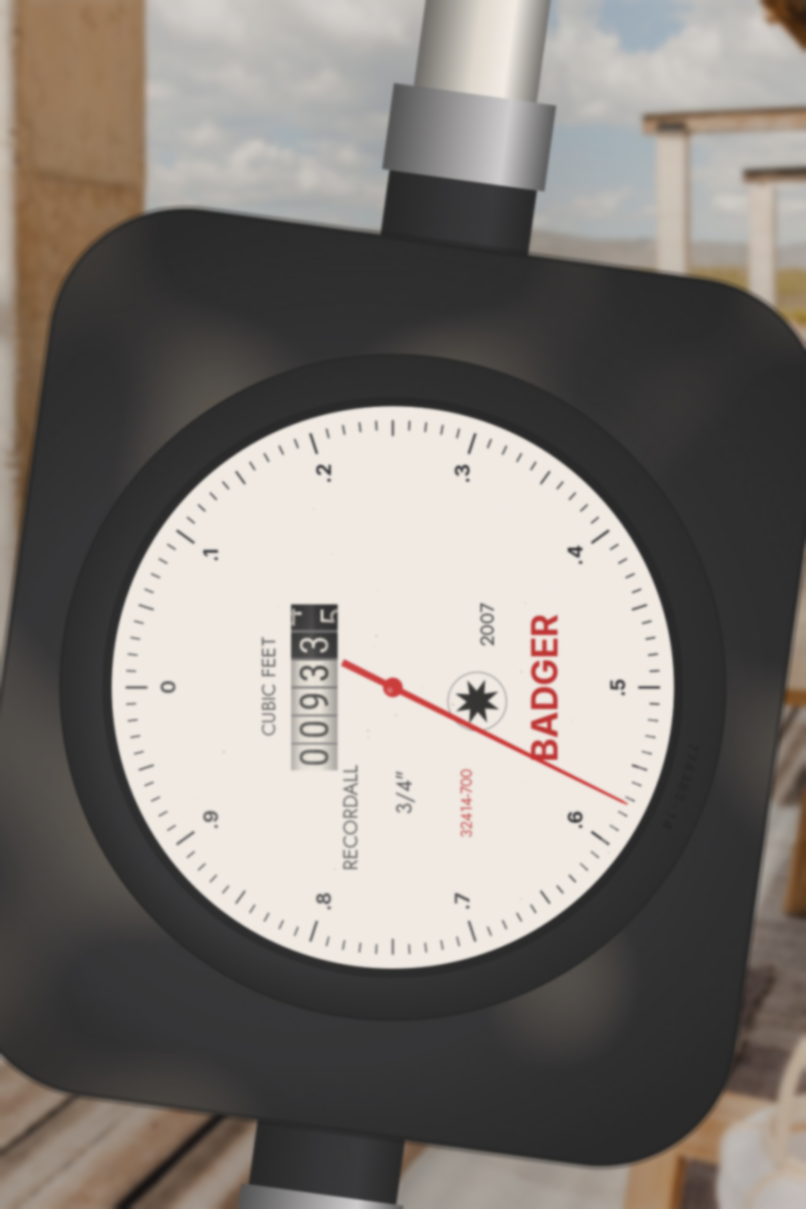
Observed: 9334.57 ft³
